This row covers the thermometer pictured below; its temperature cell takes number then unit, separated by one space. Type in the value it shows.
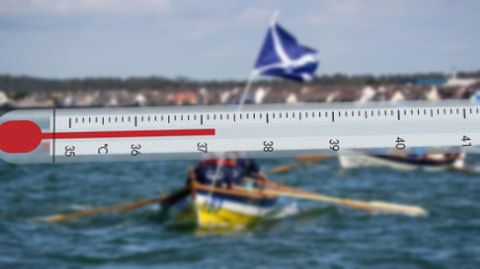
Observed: 37.2 °C
